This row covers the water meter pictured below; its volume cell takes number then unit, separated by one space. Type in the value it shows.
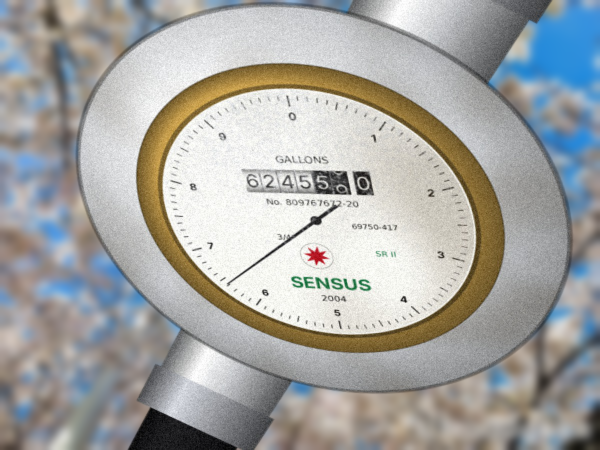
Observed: 6245586.4 gal
